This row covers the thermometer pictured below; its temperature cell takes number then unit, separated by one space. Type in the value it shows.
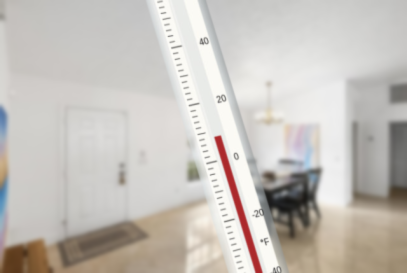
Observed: 8 °F
